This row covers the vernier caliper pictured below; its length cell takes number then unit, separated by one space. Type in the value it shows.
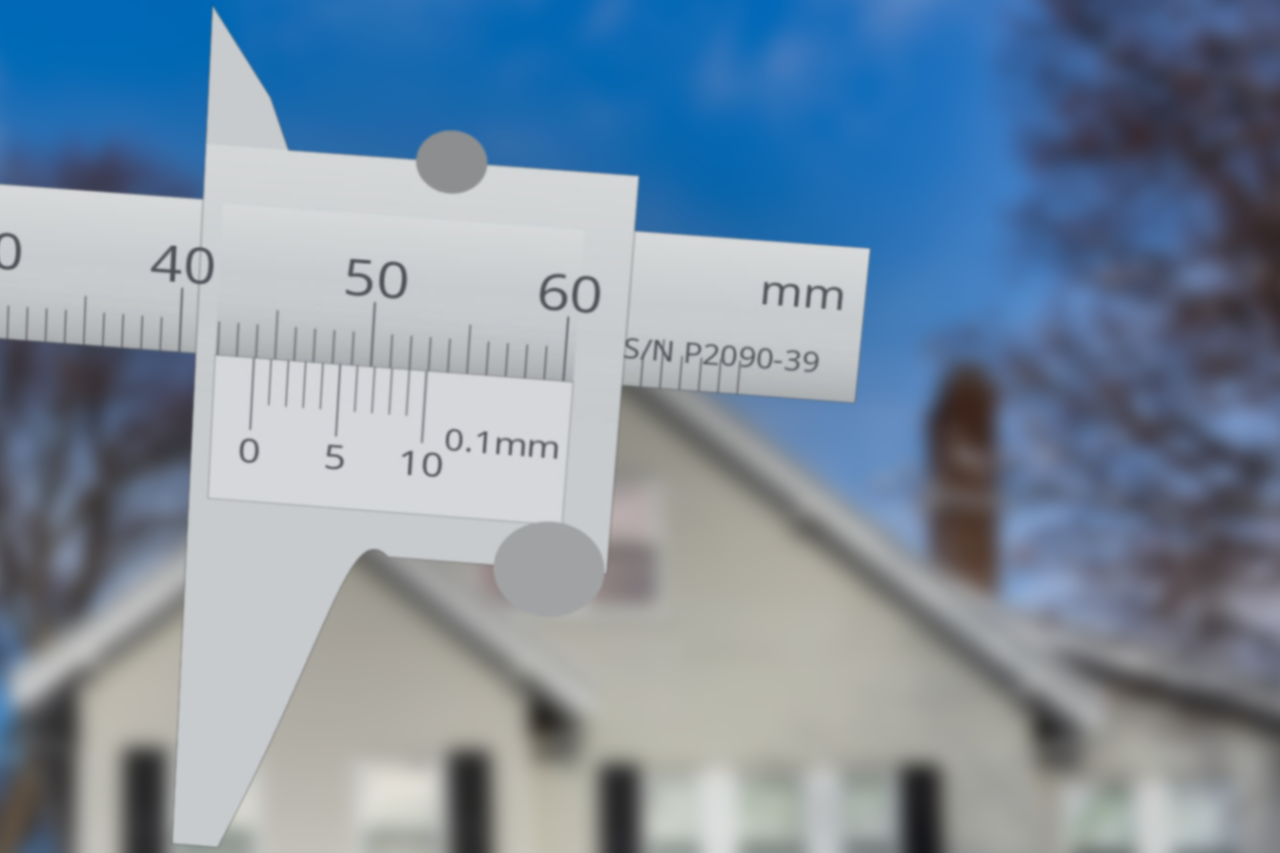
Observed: 43.9 mm
